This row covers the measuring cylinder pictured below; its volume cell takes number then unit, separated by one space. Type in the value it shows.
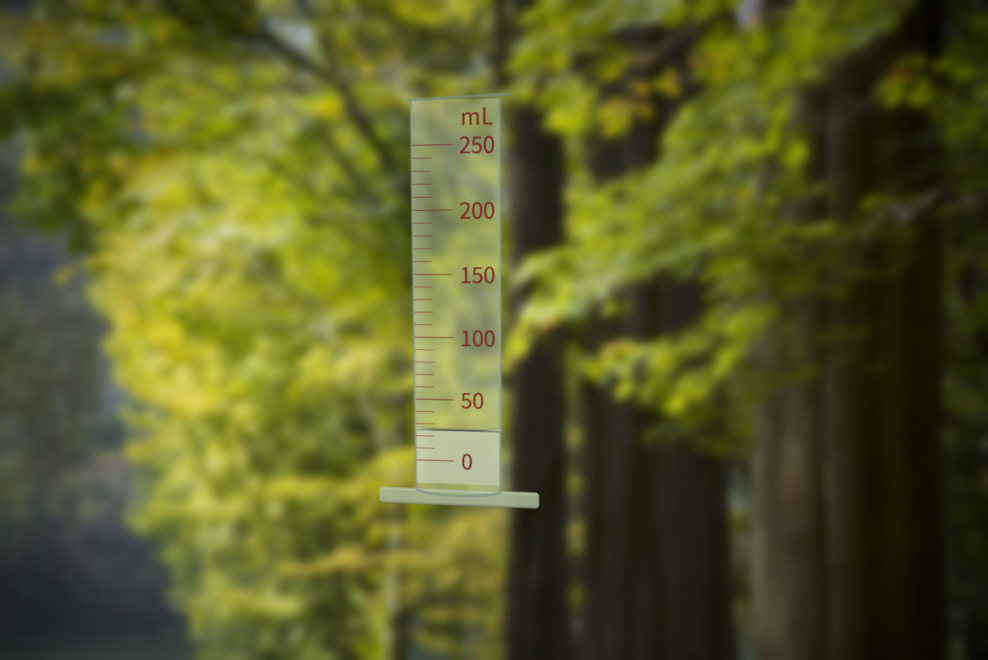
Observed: 25 mL
